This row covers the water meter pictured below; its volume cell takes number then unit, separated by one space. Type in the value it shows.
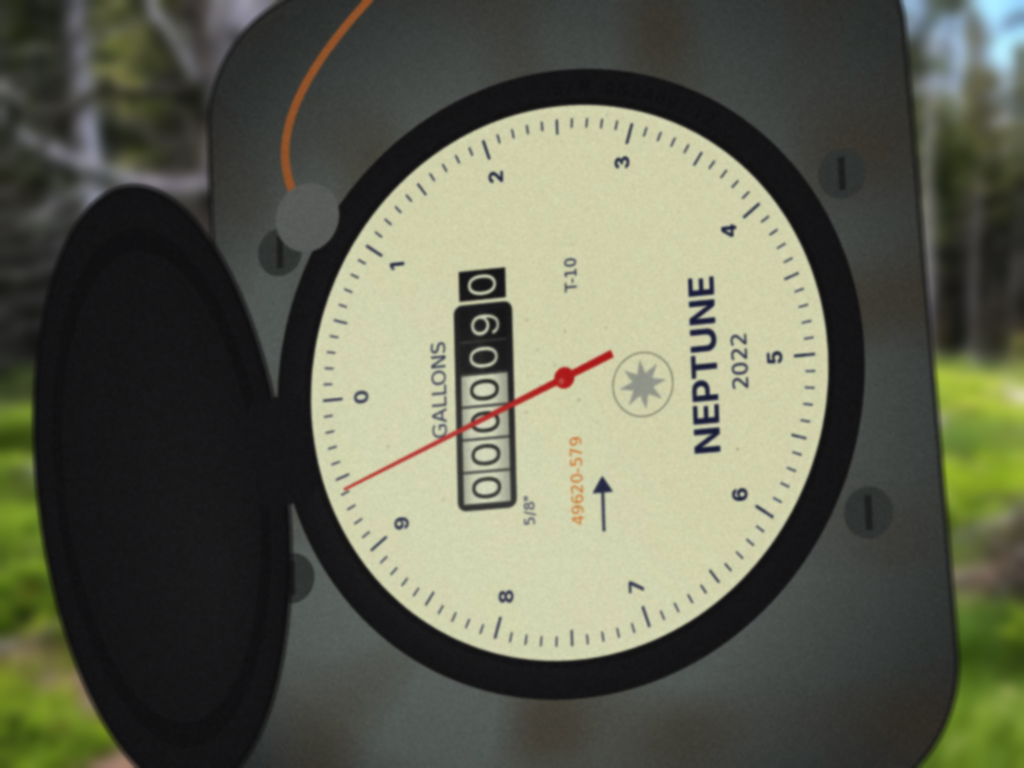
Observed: 89.4 gal
